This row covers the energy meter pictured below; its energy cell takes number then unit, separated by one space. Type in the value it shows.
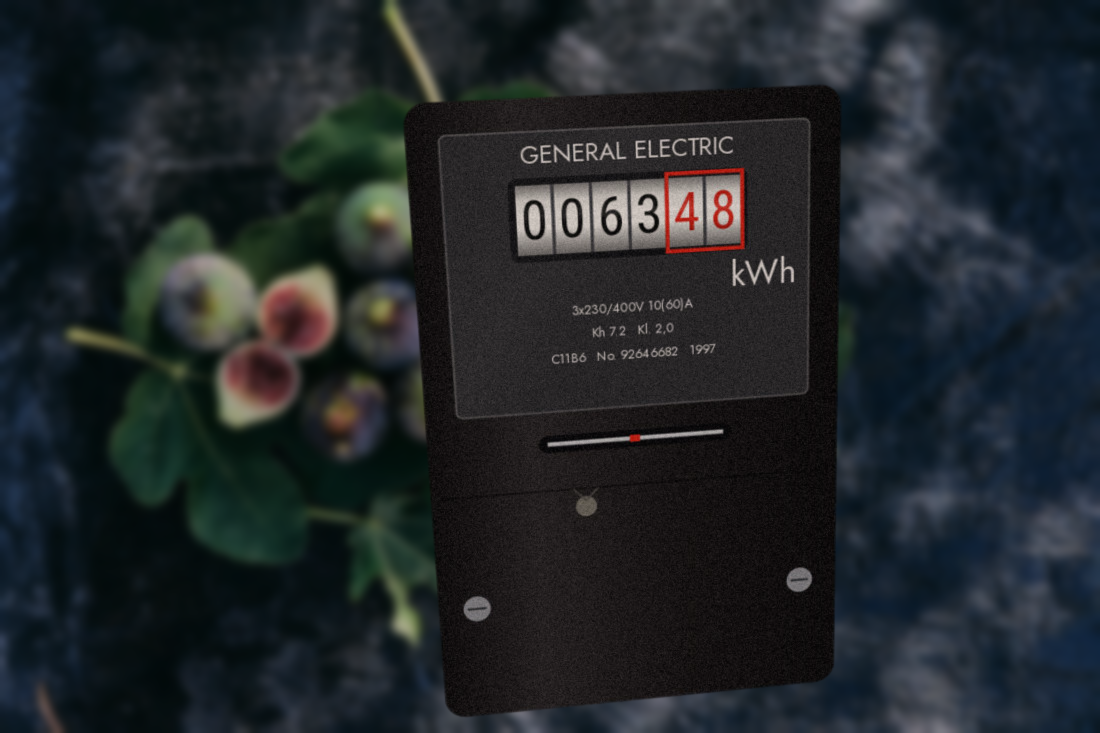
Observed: 63.48 kWh
